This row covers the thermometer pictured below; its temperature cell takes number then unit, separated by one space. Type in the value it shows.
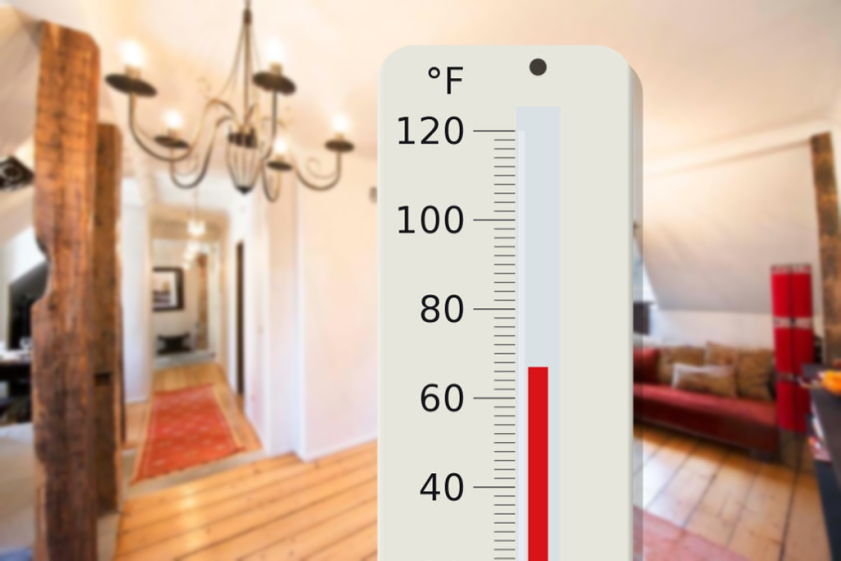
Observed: 67 °F
